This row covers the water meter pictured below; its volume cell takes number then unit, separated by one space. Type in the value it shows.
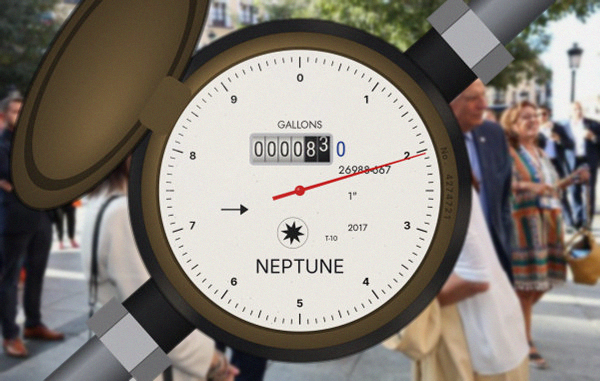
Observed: 832.0 gal
